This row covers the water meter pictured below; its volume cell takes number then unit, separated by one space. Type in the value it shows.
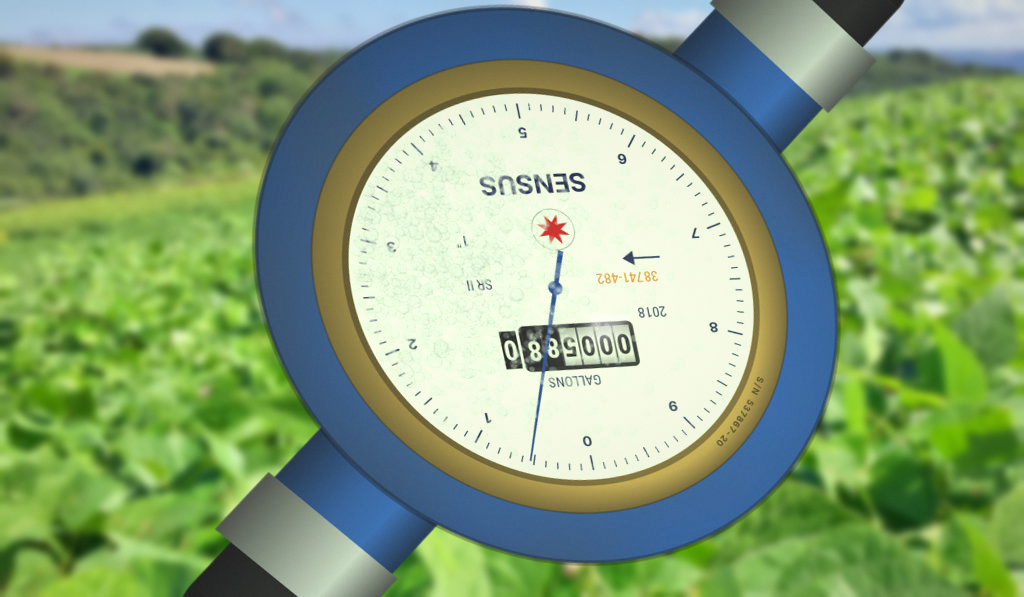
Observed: 5880.5 gal
